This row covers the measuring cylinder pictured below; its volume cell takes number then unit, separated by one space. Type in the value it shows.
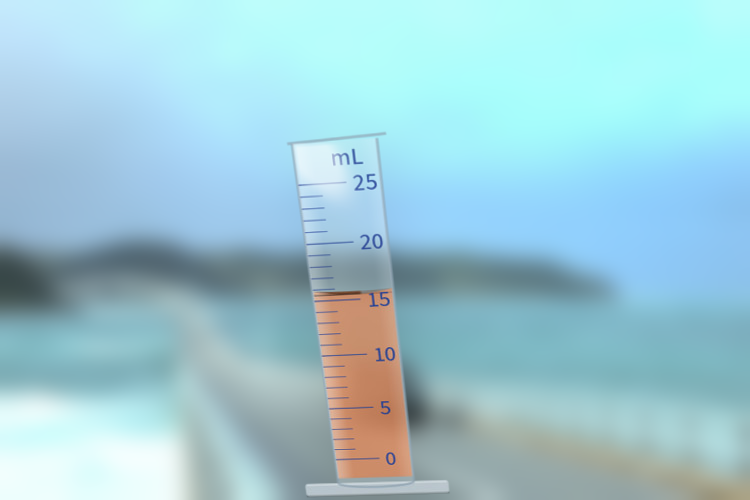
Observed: 15.5 mL
